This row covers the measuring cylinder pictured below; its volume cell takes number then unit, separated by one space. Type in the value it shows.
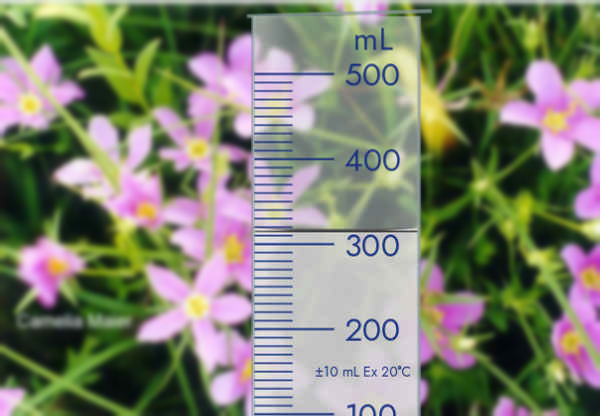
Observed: 315 mL
